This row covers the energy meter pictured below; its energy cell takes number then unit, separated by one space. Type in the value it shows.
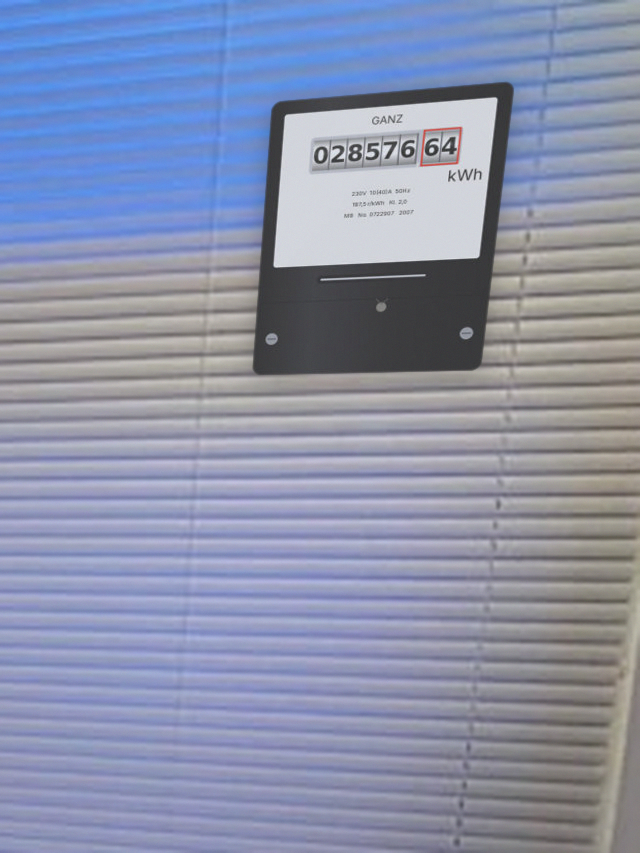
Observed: 28576.64 kWh
